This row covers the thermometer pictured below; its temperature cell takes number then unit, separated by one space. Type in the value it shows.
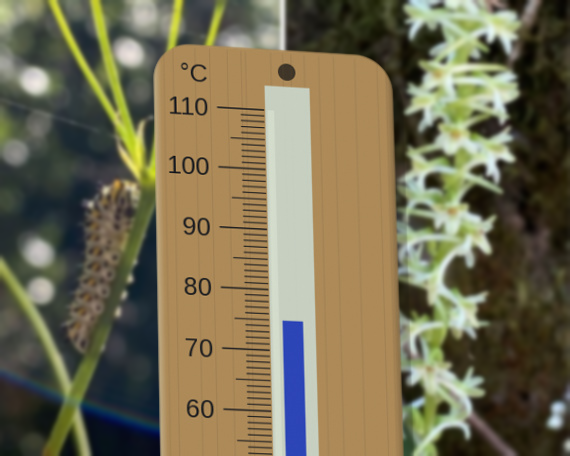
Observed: 75 °C
